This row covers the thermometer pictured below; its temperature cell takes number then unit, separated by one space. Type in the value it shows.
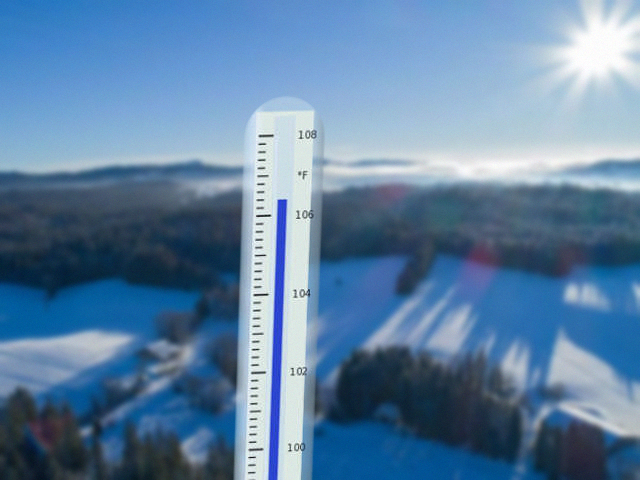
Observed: 106.4 °F
